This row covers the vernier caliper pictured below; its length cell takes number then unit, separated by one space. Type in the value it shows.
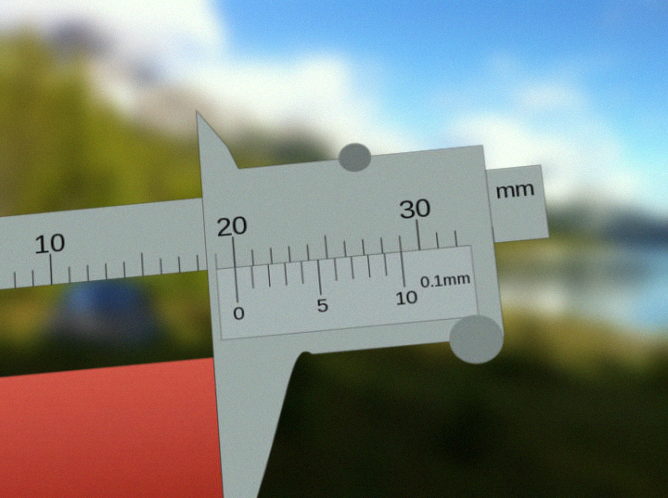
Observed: 20.0 mm
